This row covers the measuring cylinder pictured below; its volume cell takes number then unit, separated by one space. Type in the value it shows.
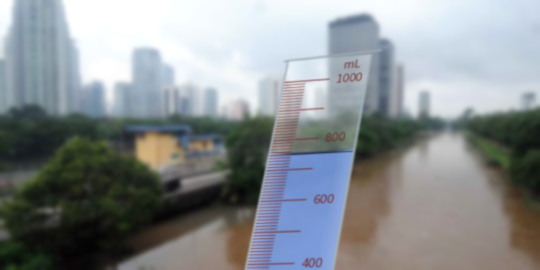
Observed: 750 mL
